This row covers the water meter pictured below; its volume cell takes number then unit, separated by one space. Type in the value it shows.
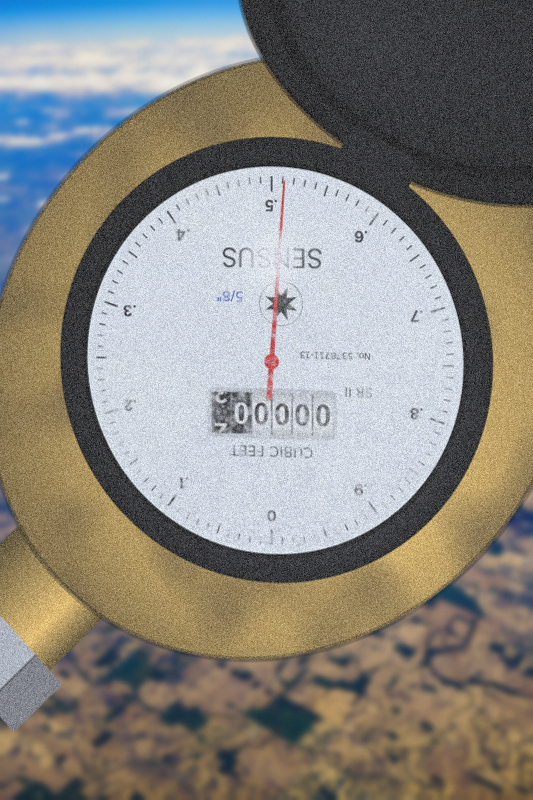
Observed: 2.51 ft³
